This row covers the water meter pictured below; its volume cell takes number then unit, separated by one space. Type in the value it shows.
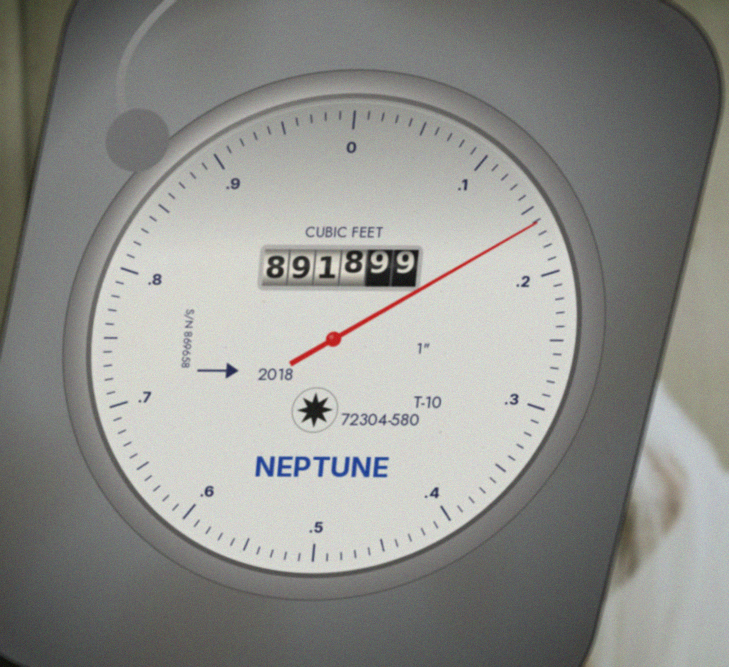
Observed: 891899.16 ft³
